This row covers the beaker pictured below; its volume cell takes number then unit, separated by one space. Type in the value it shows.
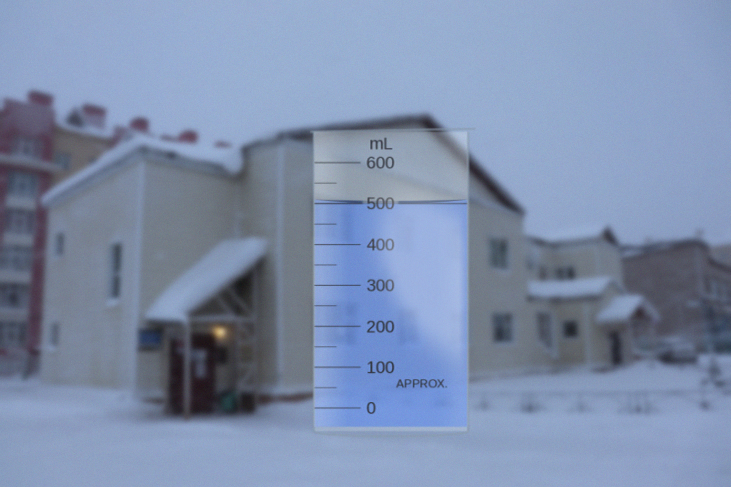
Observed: 500 mL
